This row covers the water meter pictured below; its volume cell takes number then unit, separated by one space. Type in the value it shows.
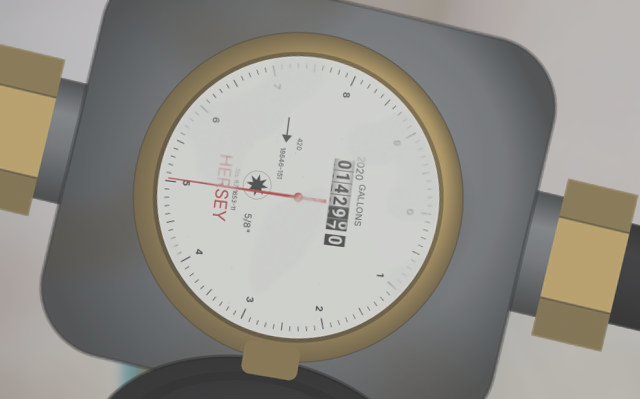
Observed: 142965.0 gal
